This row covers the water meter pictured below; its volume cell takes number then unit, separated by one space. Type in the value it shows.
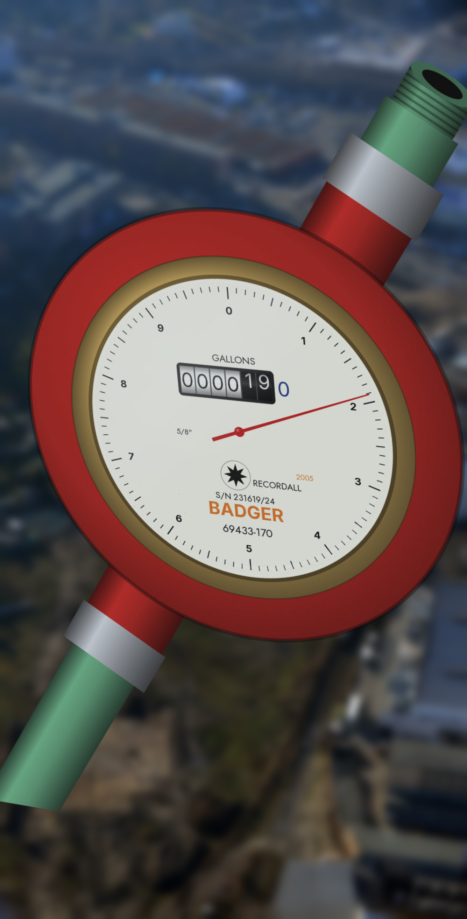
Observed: 191.9 gal
